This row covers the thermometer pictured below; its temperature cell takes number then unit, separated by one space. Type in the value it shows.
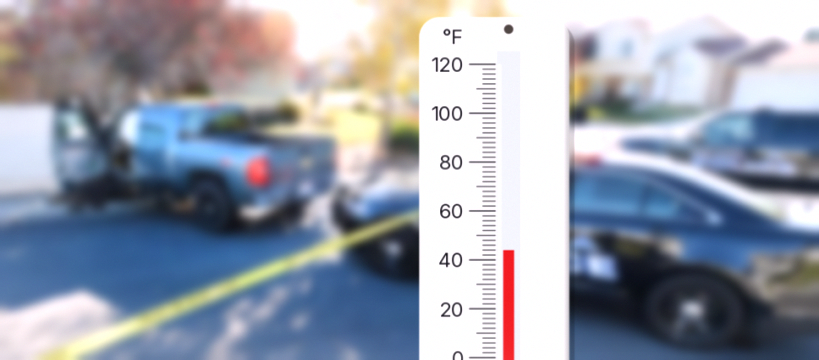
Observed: 44 °F
